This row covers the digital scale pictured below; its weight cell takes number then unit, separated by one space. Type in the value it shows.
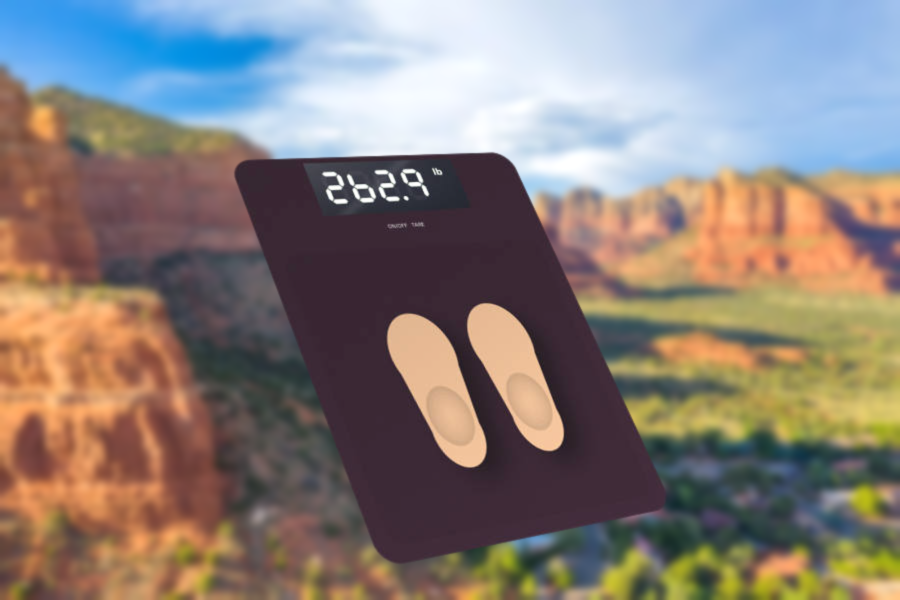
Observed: 262.9 lb
